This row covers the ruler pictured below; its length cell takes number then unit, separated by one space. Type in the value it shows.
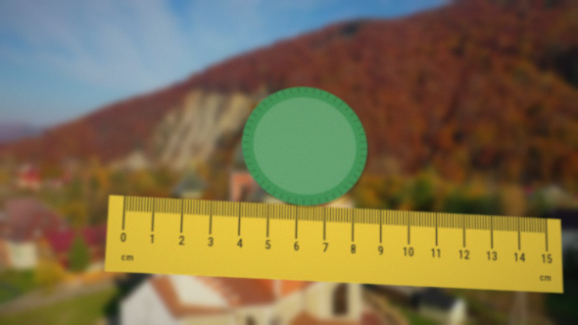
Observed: 4.5 cm
